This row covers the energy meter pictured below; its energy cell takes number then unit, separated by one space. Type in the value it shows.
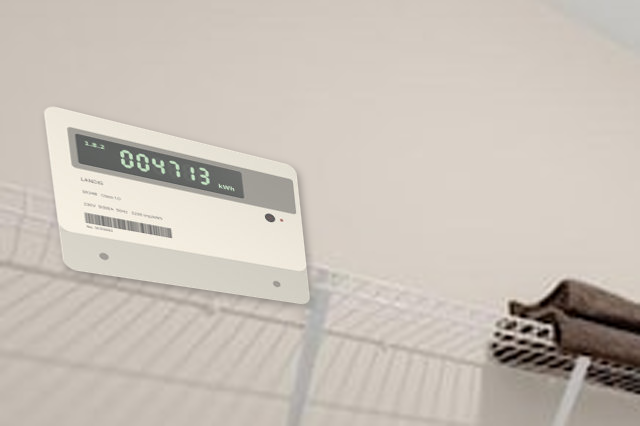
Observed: 4713 kWh
